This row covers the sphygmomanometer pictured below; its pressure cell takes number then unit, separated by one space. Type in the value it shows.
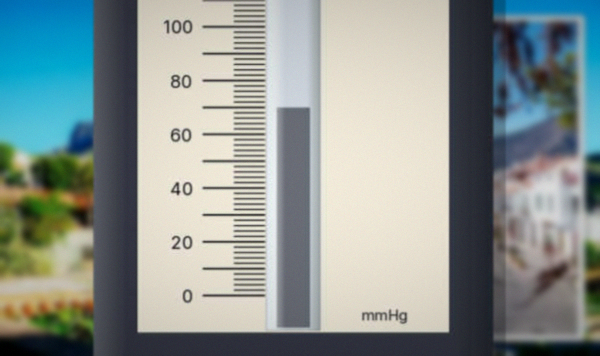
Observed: 70 mmHg
